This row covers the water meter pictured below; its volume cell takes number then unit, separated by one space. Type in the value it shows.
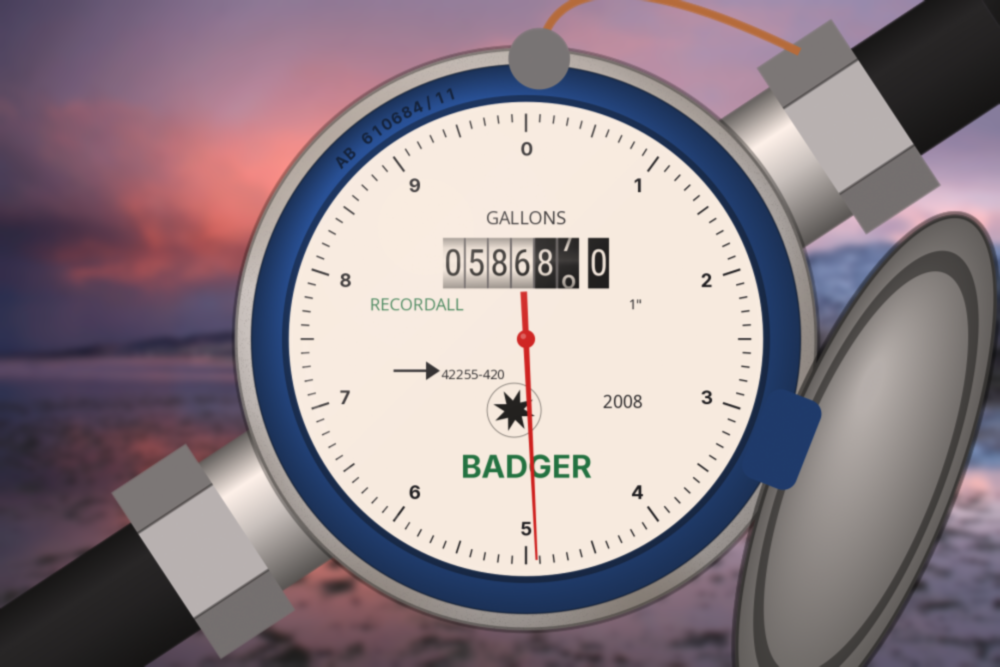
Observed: 586874.9 gal
